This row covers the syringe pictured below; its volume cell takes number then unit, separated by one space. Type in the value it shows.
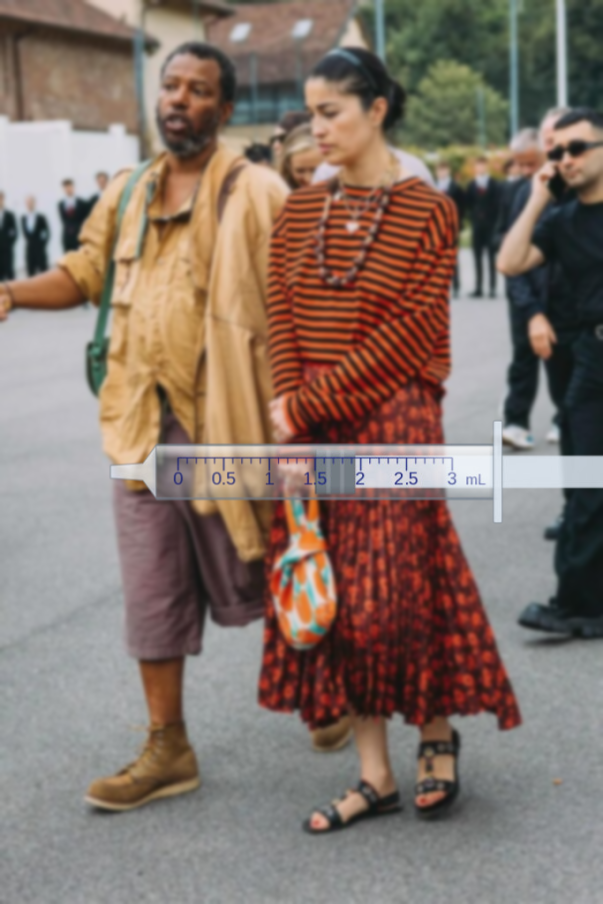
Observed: 1.5 mL
